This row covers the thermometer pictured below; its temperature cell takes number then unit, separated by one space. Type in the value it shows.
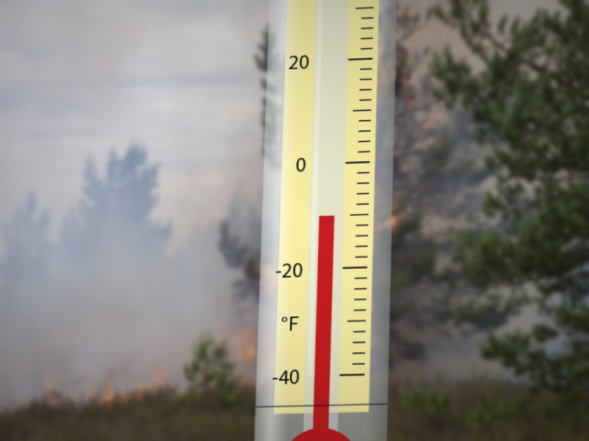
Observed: -10 °F
